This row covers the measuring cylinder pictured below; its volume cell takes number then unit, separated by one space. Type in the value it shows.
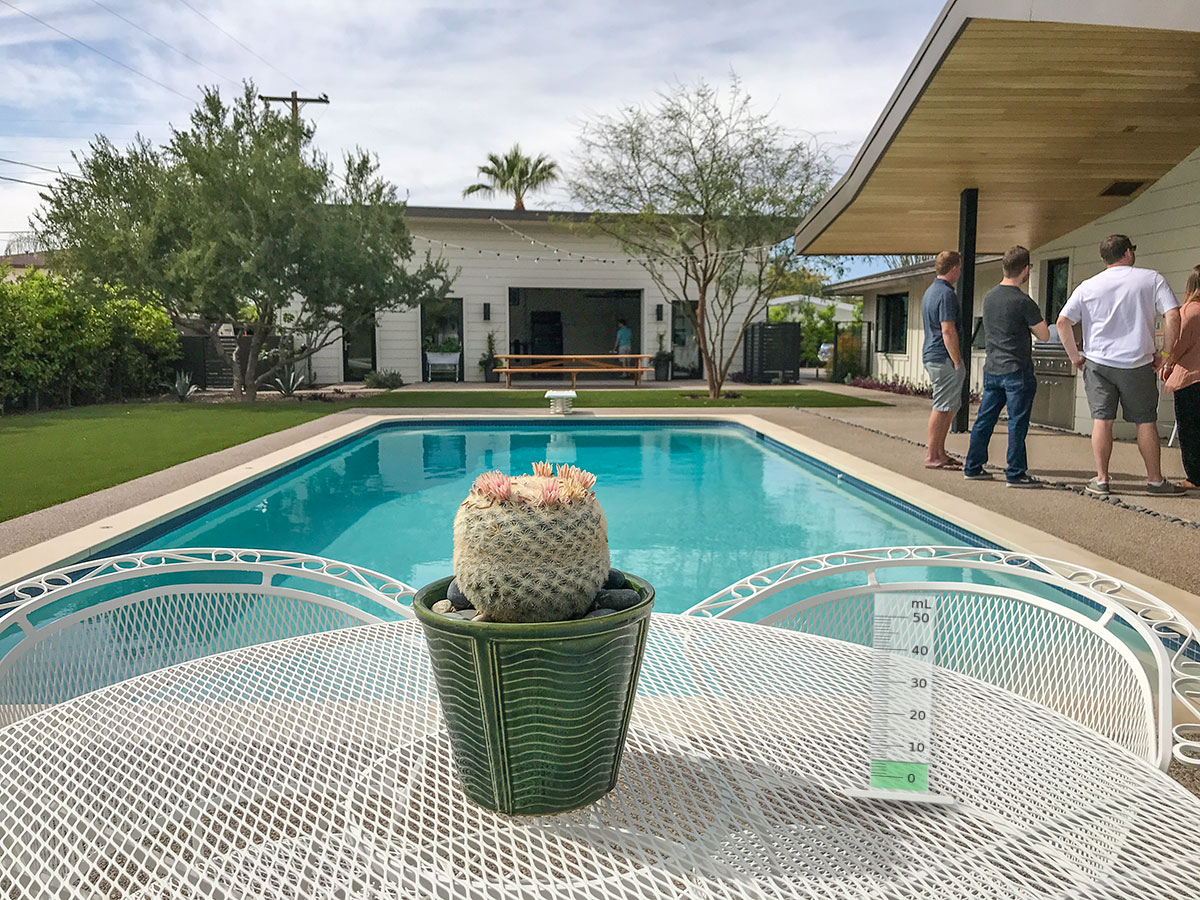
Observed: 5 mL
